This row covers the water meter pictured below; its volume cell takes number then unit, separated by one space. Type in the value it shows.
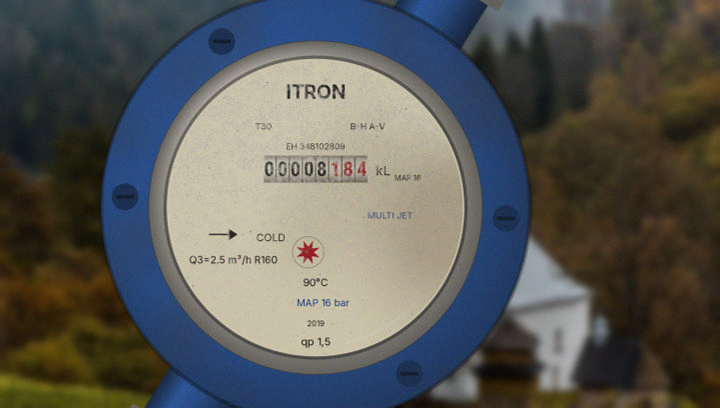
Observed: 8.184 kL
